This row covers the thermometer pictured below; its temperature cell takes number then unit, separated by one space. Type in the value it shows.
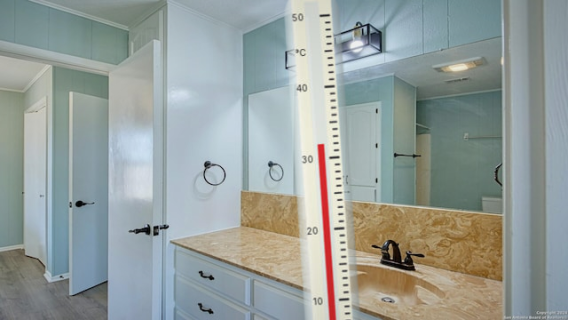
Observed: 32 °C
